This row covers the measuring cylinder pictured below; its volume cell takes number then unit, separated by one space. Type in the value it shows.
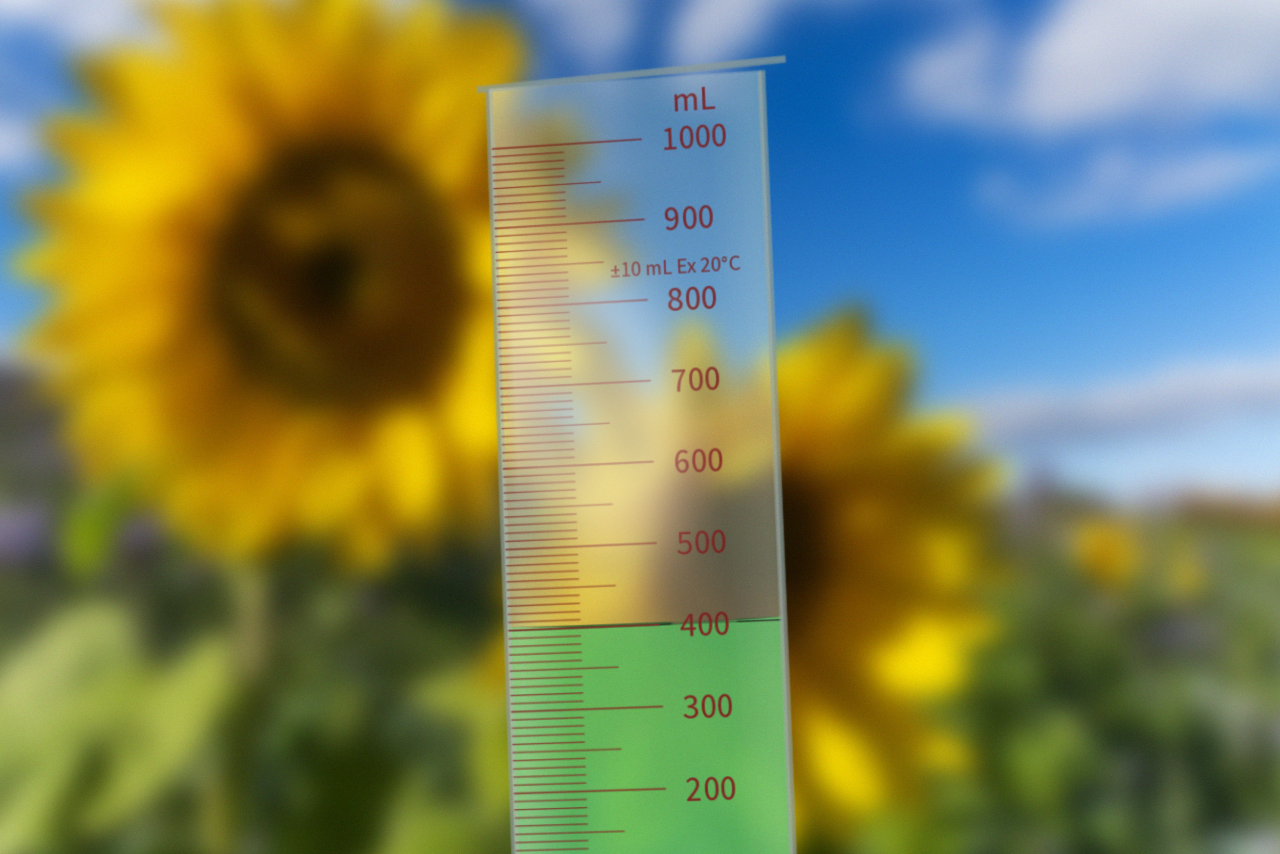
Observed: 400 mL
